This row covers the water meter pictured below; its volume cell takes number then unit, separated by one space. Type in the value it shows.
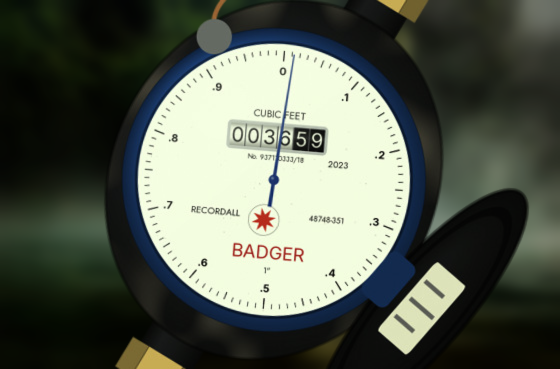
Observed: 3659.01 ft³
